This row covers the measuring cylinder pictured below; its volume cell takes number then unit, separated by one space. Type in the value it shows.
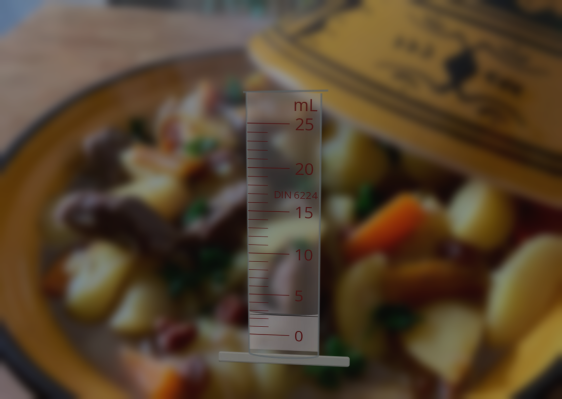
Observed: 2.5 mL
